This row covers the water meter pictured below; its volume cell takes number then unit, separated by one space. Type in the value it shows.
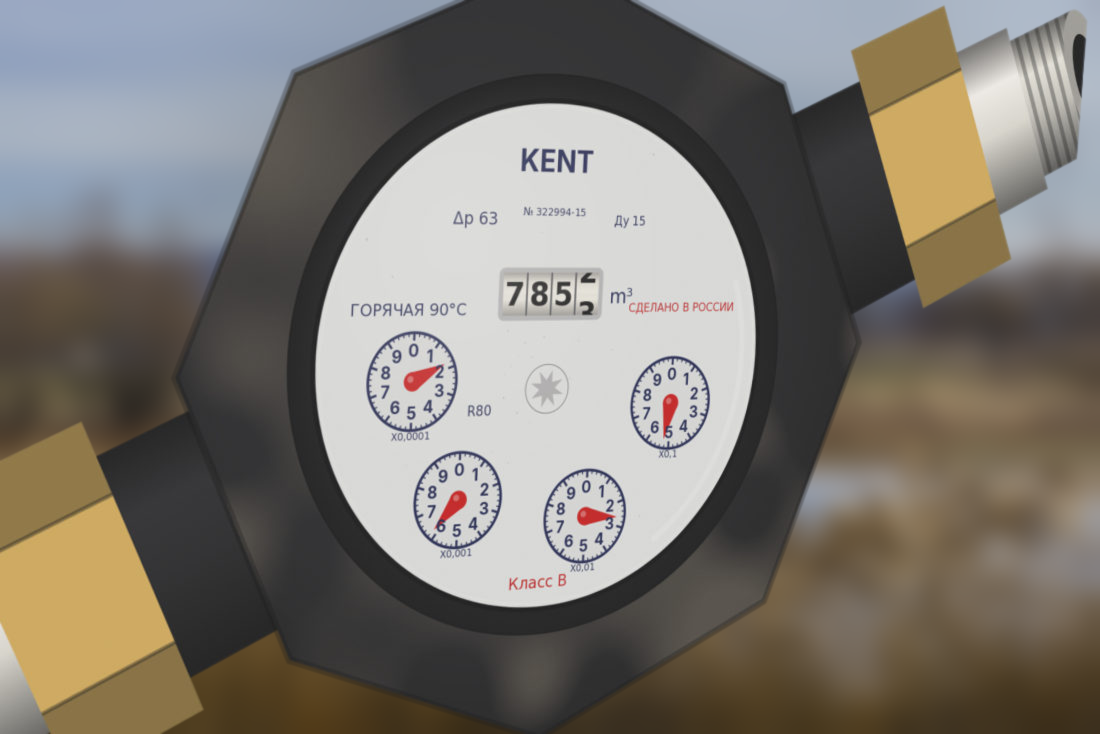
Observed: 7852.5261 m³
